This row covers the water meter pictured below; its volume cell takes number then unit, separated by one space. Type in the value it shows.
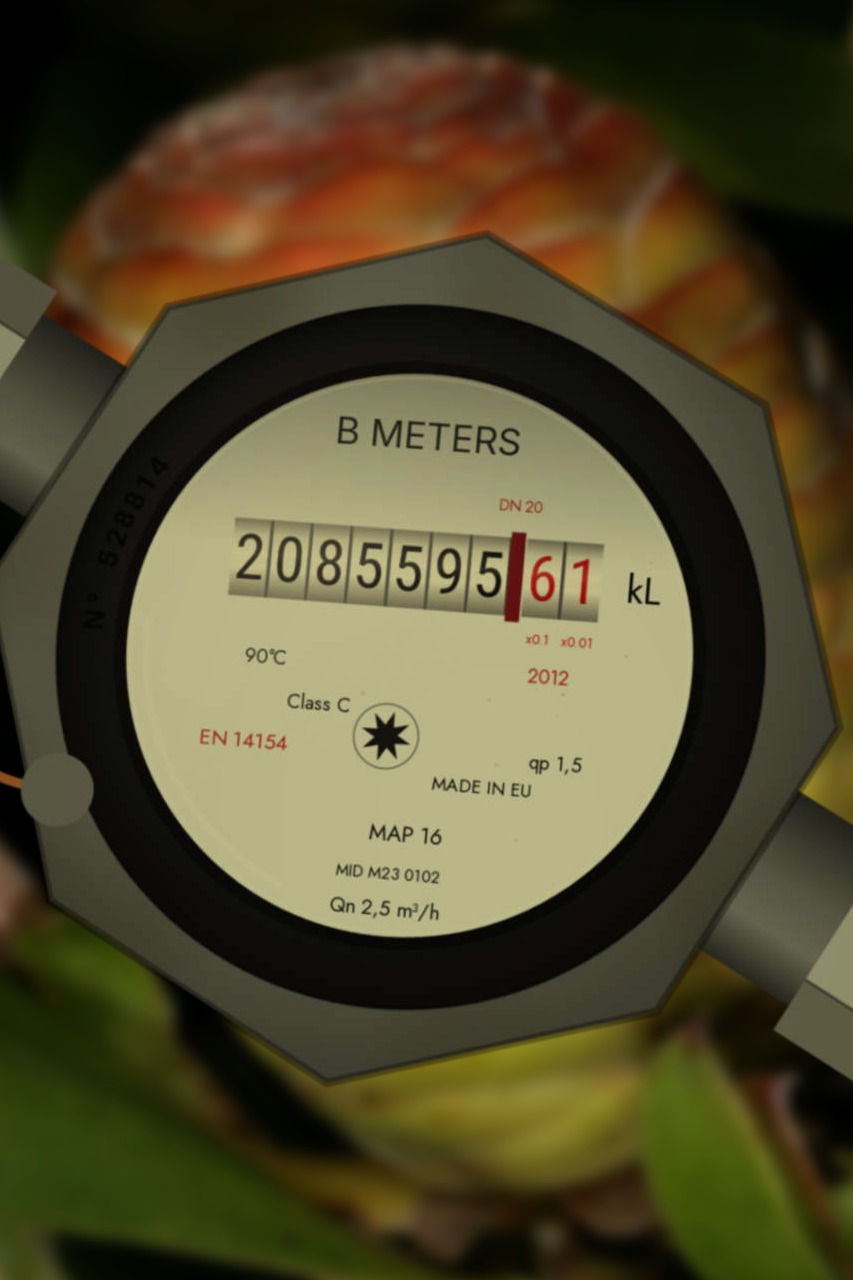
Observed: 2085595.61 kL
